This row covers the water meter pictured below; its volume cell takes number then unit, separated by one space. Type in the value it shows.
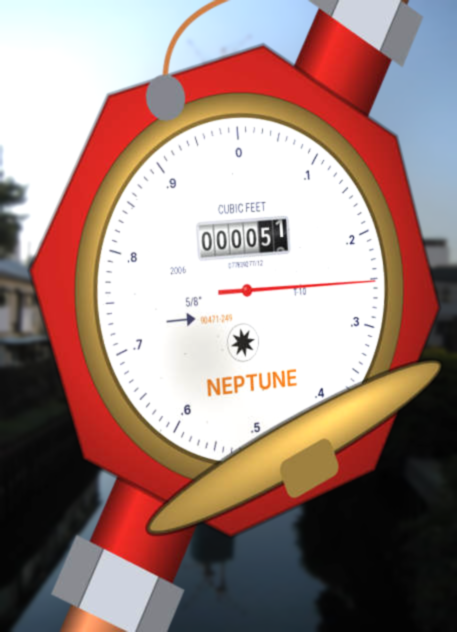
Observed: 51.25 ft³
